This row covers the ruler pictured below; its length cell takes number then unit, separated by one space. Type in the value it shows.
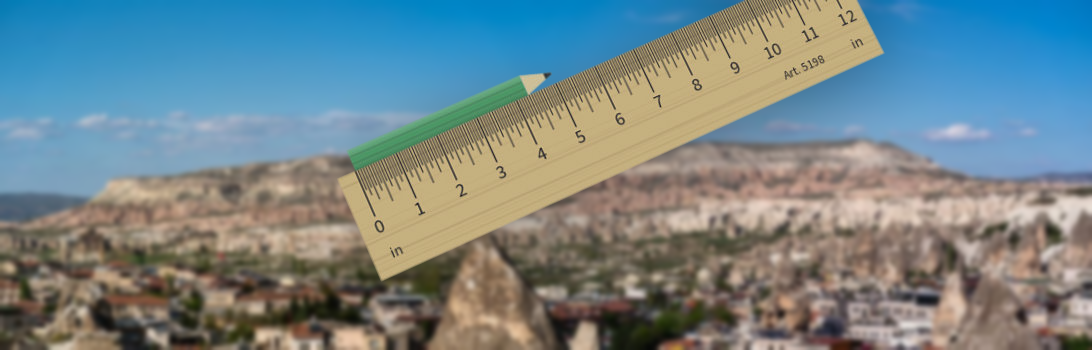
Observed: 5 in
